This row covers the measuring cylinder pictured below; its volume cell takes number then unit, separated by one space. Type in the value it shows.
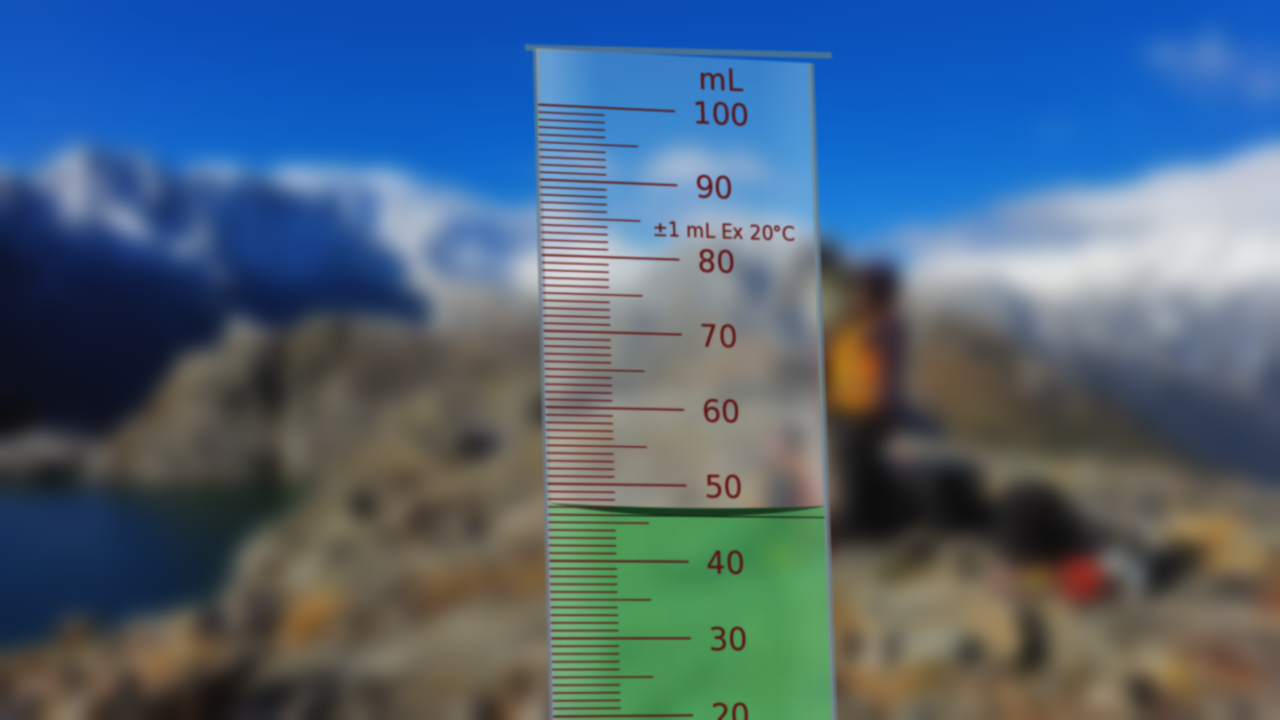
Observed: 46 mL
